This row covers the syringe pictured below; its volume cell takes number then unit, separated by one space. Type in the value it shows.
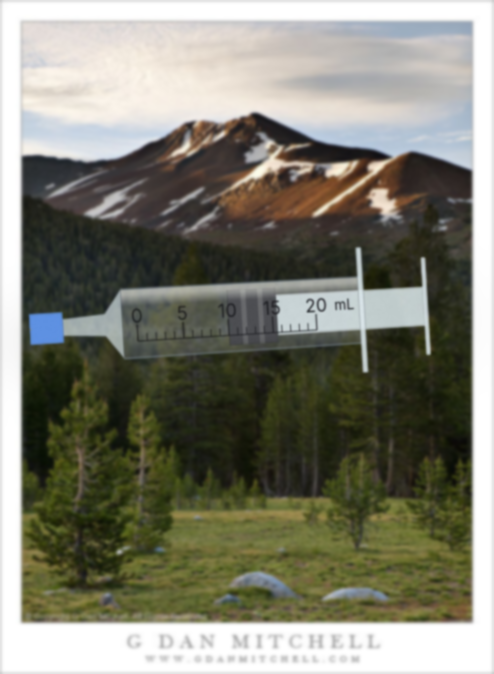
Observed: 10 mL
